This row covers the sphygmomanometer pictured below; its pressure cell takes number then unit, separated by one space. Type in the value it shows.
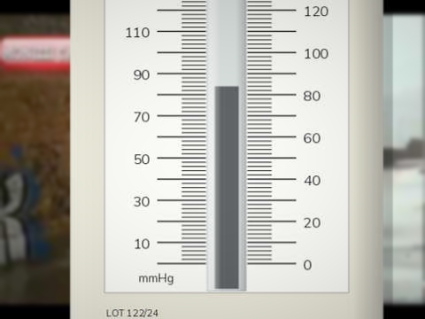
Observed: 84 mmHg
